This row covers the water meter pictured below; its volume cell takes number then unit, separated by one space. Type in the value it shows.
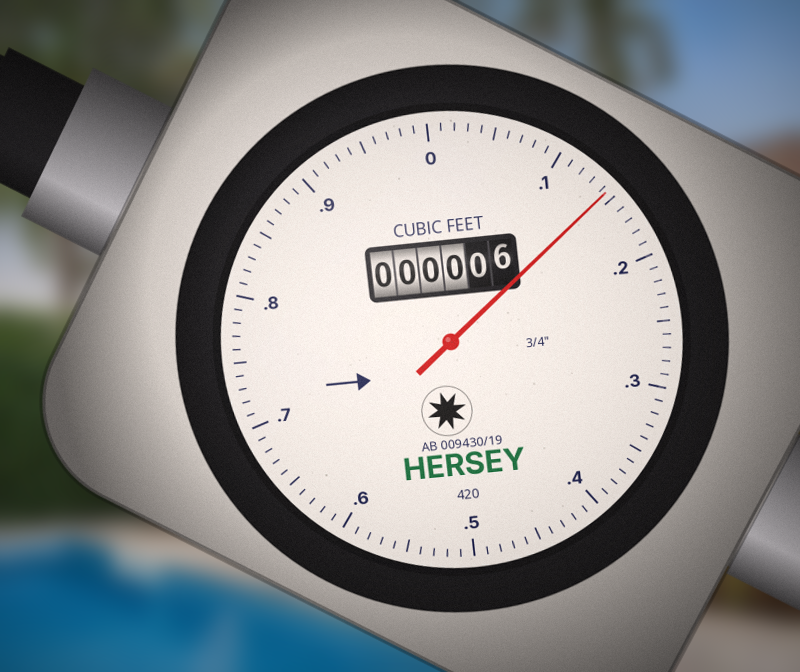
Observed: 6.14 ft³
